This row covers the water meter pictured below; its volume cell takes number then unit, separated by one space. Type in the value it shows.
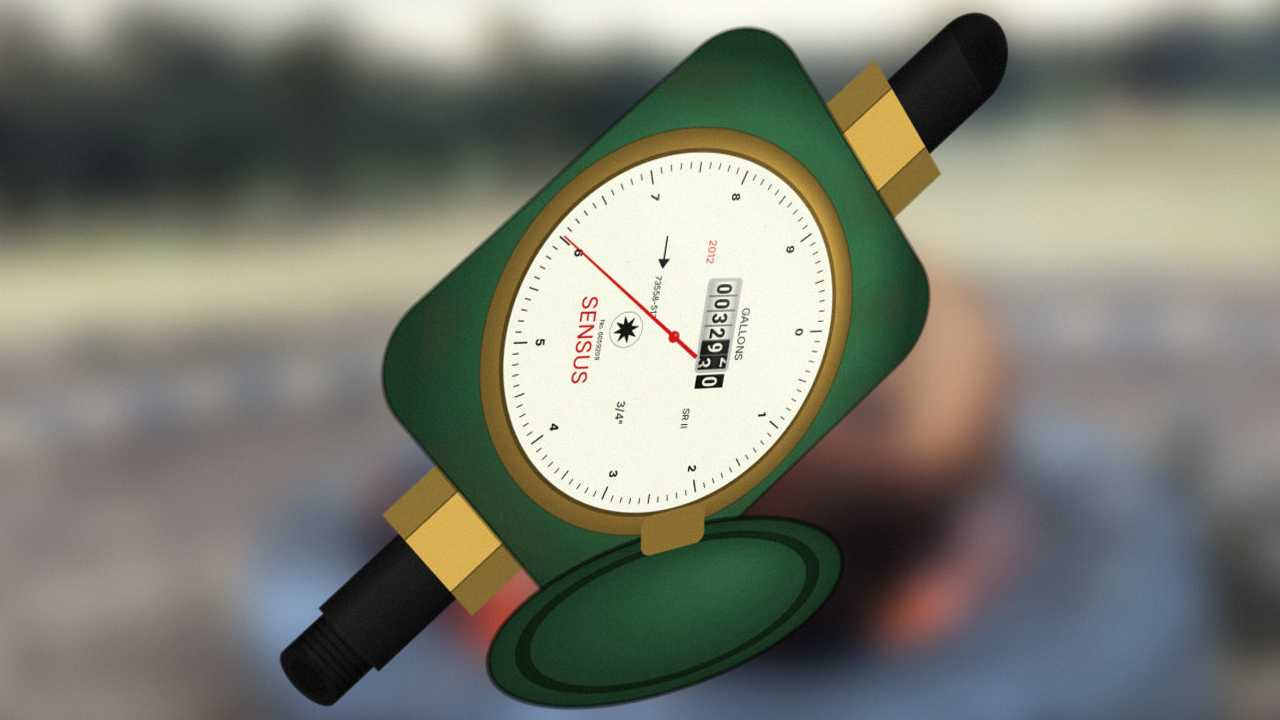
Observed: 32926.0 gal
